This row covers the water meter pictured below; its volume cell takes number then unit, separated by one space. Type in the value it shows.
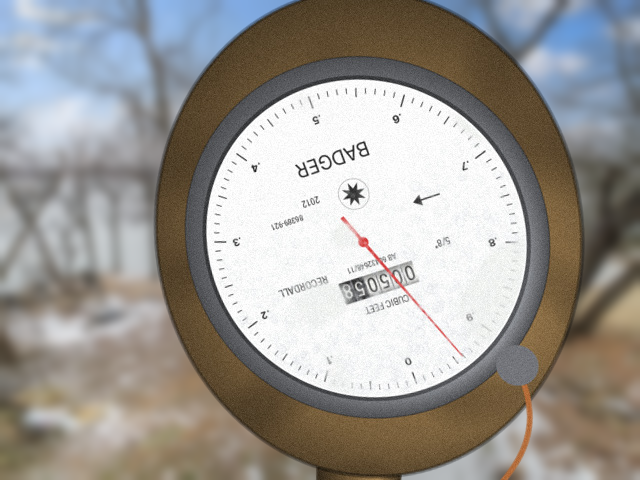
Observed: 5057.94 ft³
